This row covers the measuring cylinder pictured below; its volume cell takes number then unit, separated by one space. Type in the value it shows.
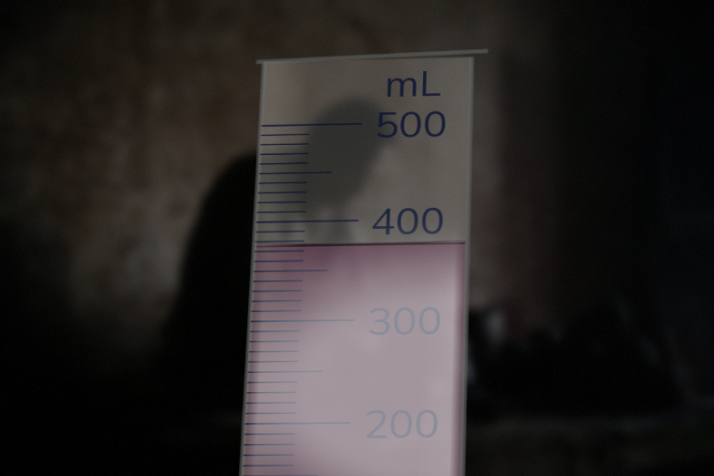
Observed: 375 mL
